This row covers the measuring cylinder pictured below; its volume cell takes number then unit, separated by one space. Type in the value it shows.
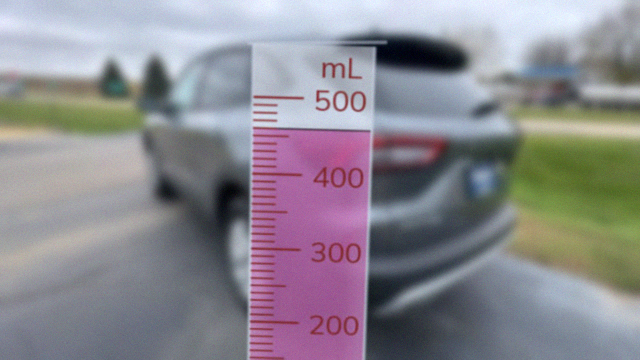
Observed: 460 mL
